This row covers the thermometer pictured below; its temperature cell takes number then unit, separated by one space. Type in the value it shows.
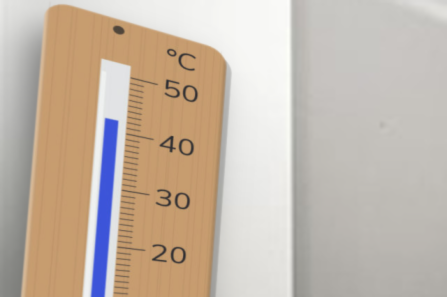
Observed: 42 °C
